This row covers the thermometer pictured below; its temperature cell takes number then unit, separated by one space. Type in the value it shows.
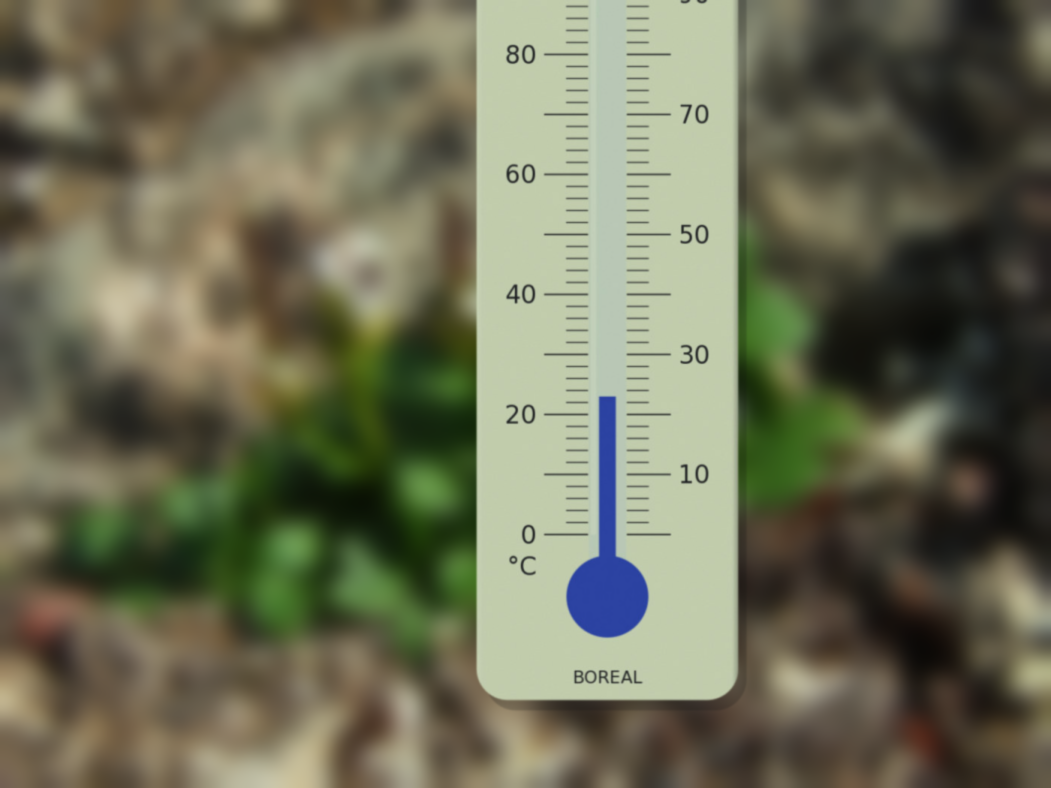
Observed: 23 °C
